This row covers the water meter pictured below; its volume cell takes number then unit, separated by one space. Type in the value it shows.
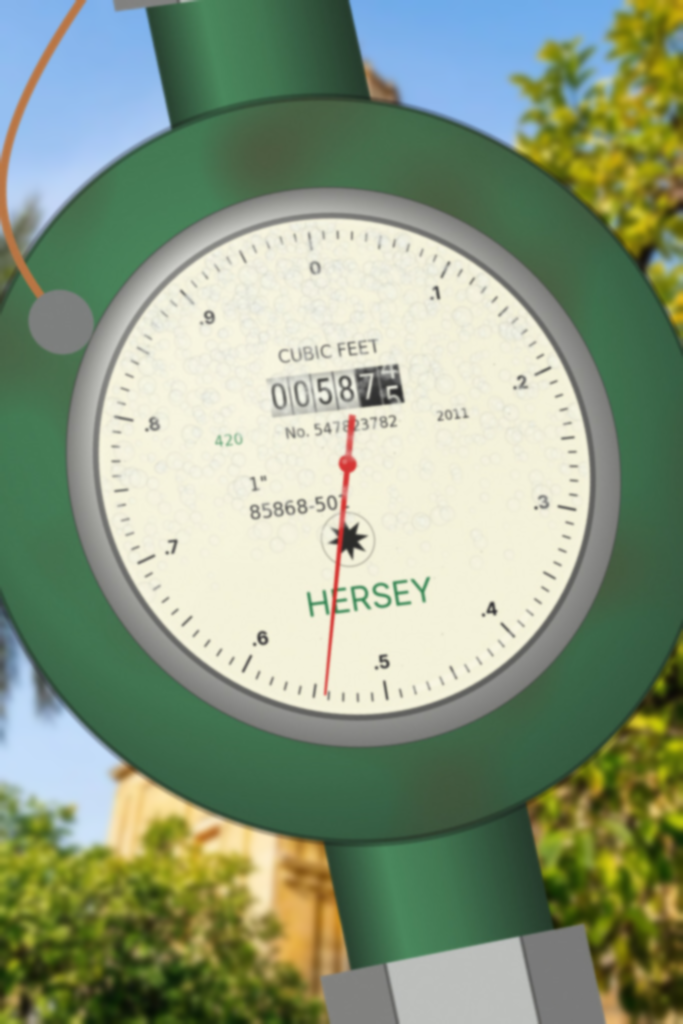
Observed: 5874.54 ft³
